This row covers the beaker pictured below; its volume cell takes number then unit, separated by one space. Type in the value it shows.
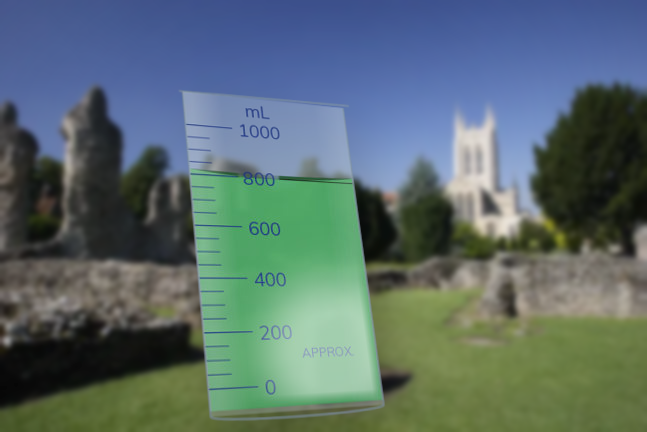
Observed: 800 mL
